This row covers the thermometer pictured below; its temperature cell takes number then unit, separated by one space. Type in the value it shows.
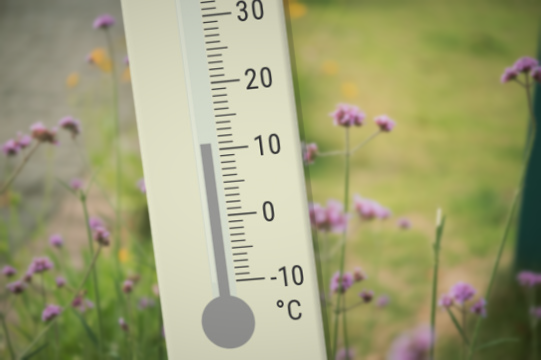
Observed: 11 °C
